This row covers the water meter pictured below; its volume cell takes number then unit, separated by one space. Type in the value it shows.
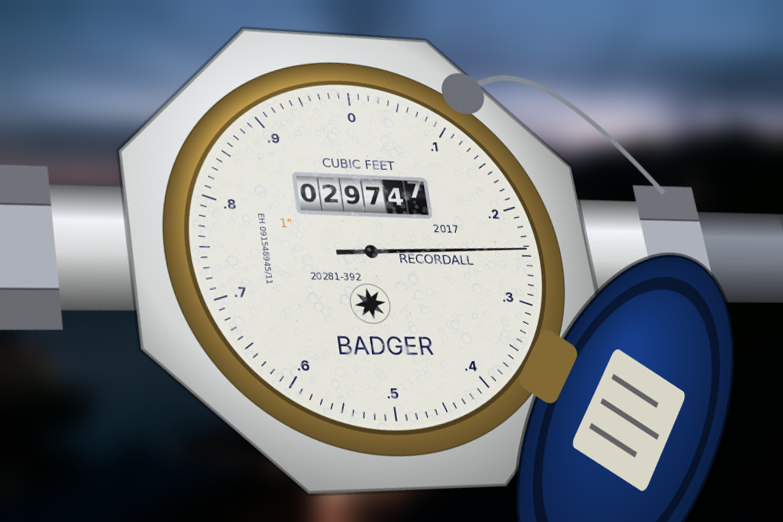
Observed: 29747.24 ft³
